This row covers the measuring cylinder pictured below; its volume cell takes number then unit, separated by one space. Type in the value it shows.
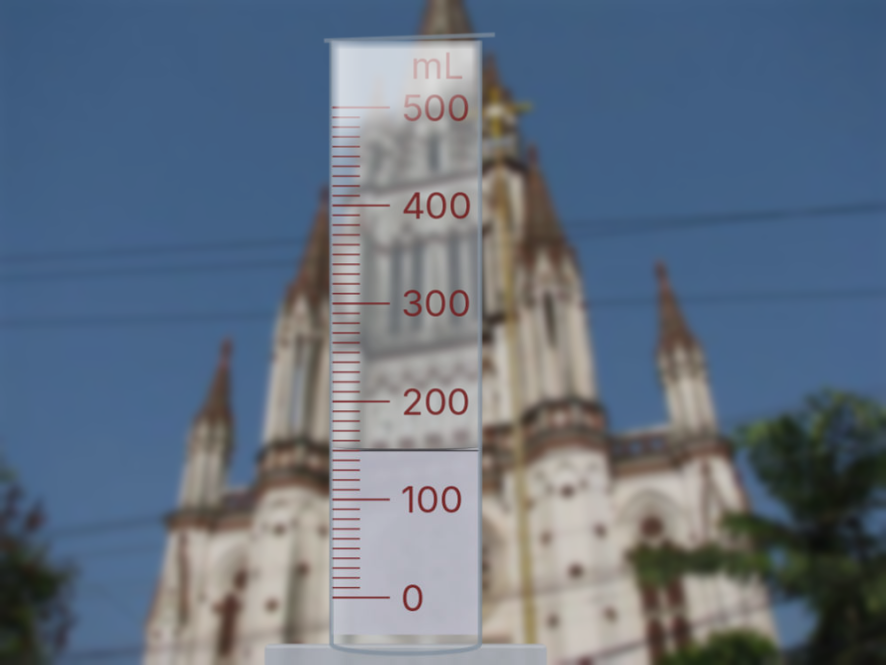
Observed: 150 mL
